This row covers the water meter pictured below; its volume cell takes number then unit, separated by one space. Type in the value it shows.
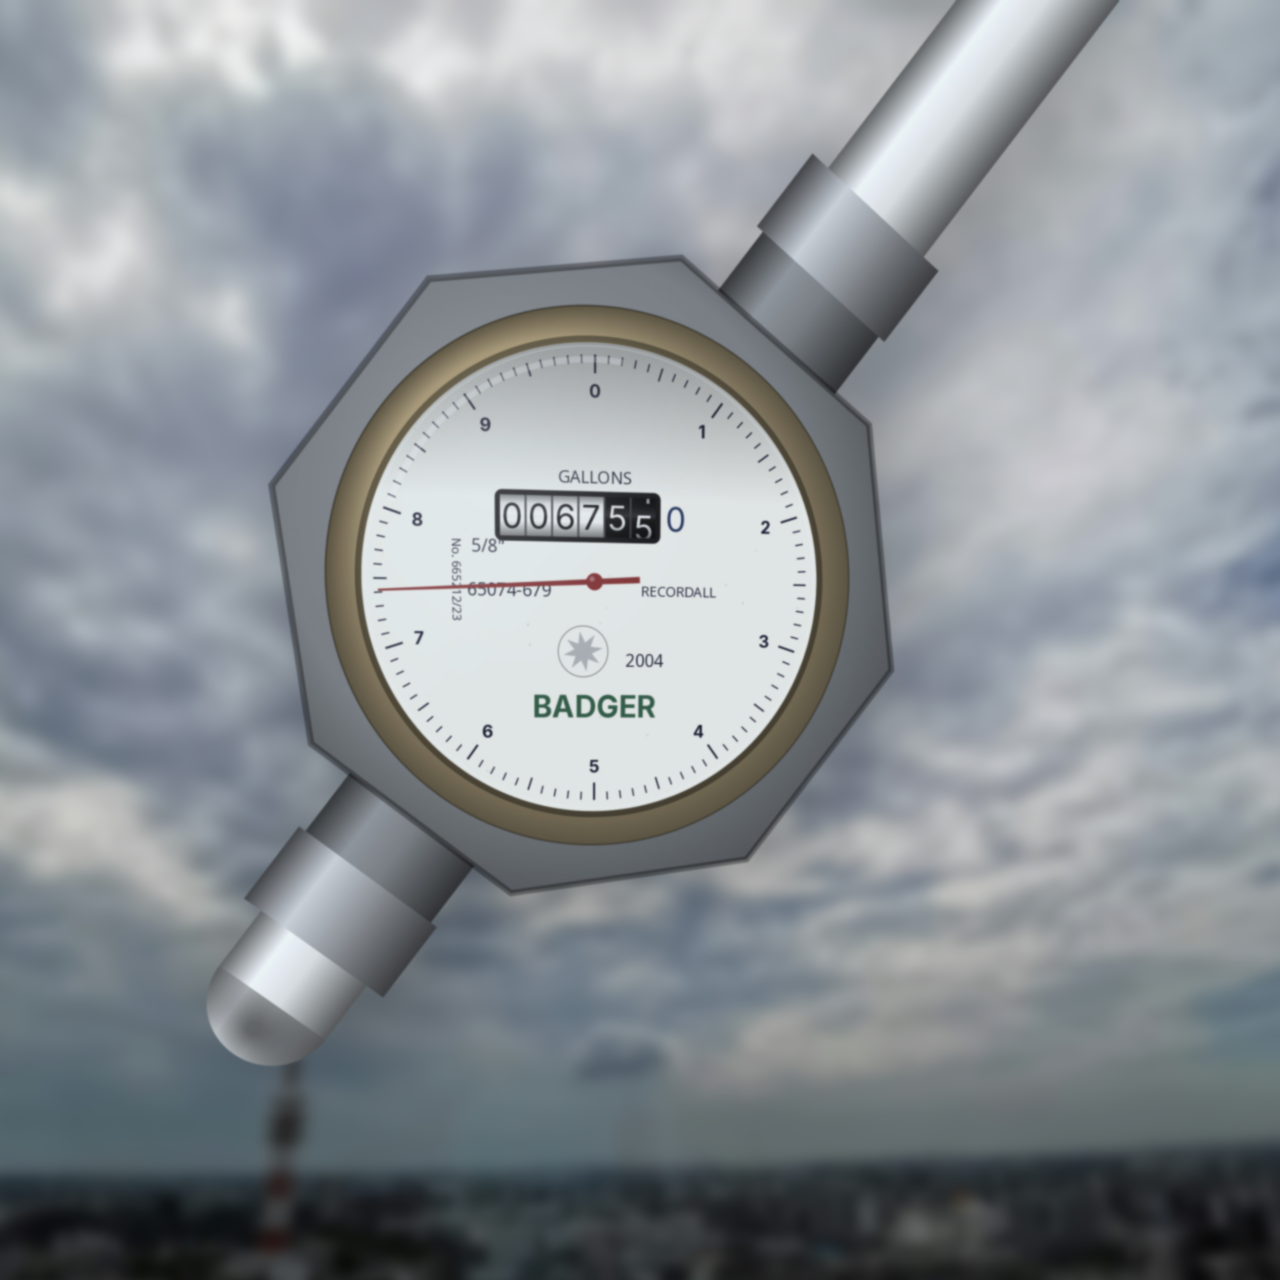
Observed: 67547.4 gal
